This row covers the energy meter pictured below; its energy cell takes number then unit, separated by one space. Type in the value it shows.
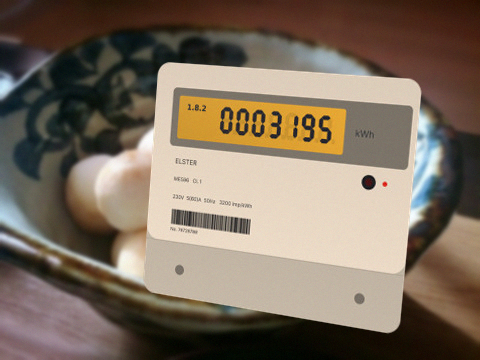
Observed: 3195 kWh
